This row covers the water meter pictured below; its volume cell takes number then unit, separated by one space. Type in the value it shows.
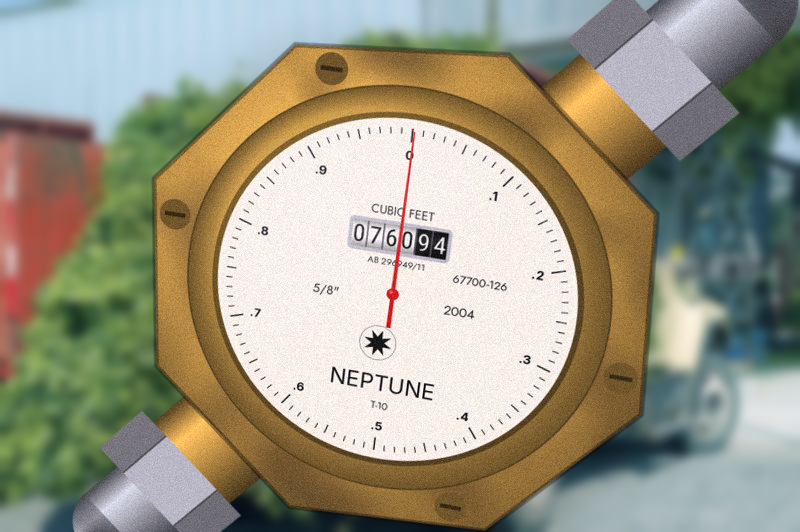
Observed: 76094.00 ft³
